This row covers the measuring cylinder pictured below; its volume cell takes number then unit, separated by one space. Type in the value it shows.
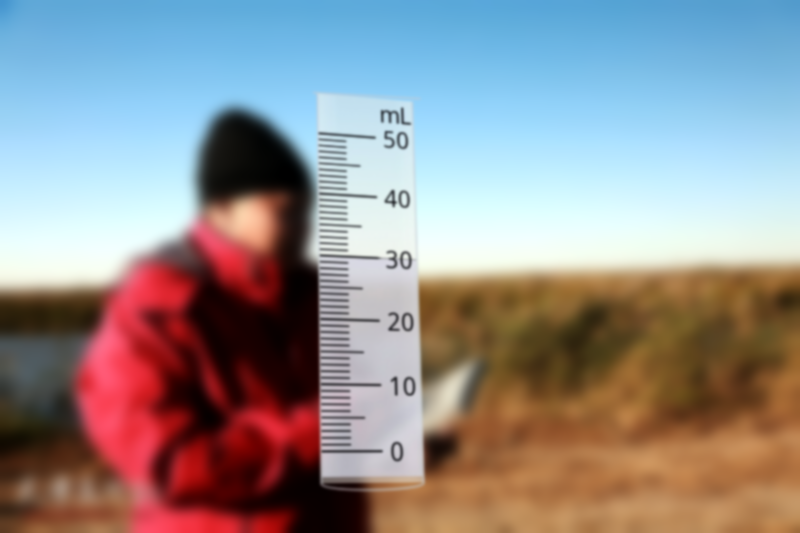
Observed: 30 mL
